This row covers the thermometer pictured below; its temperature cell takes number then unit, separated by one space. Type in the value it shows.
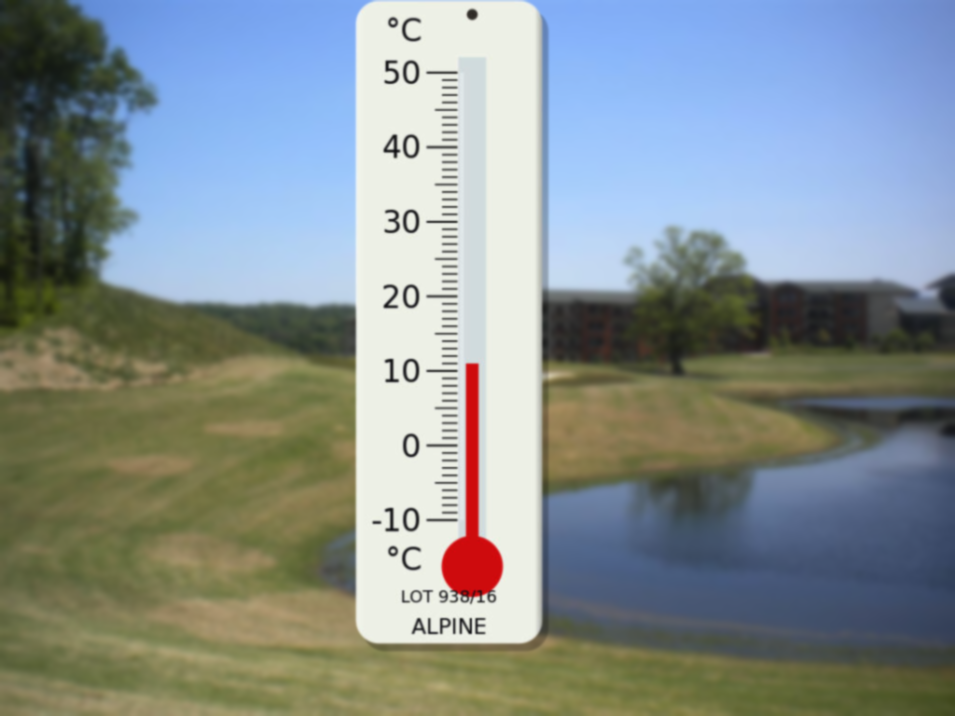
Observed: 11 °C
